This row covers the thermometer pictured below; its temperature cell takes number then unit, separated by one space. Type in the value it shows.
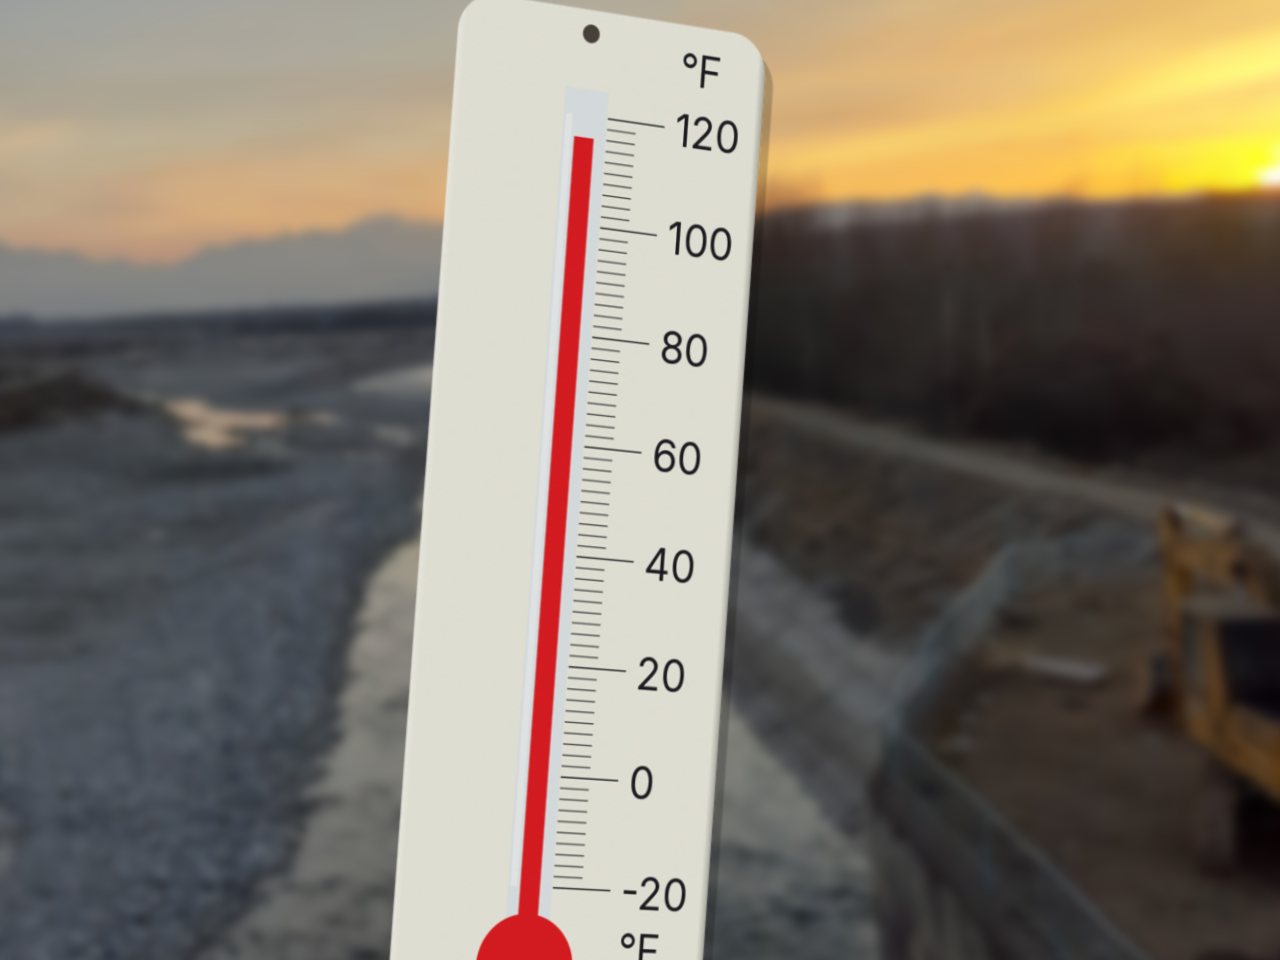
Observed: 116 °F
